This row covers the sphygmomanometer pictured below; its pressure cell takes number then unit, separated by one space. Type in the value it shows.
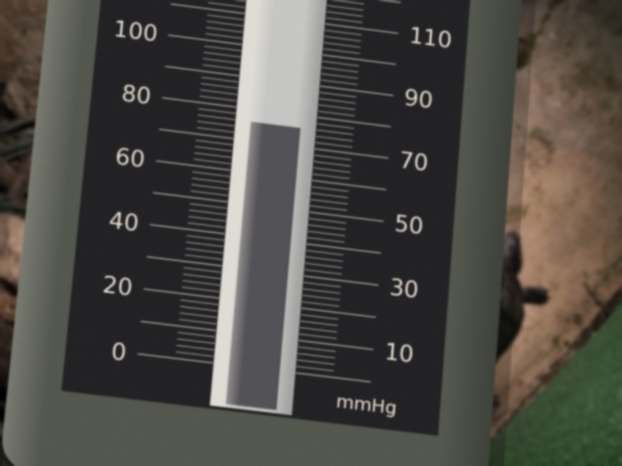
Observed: 76 mmHg
